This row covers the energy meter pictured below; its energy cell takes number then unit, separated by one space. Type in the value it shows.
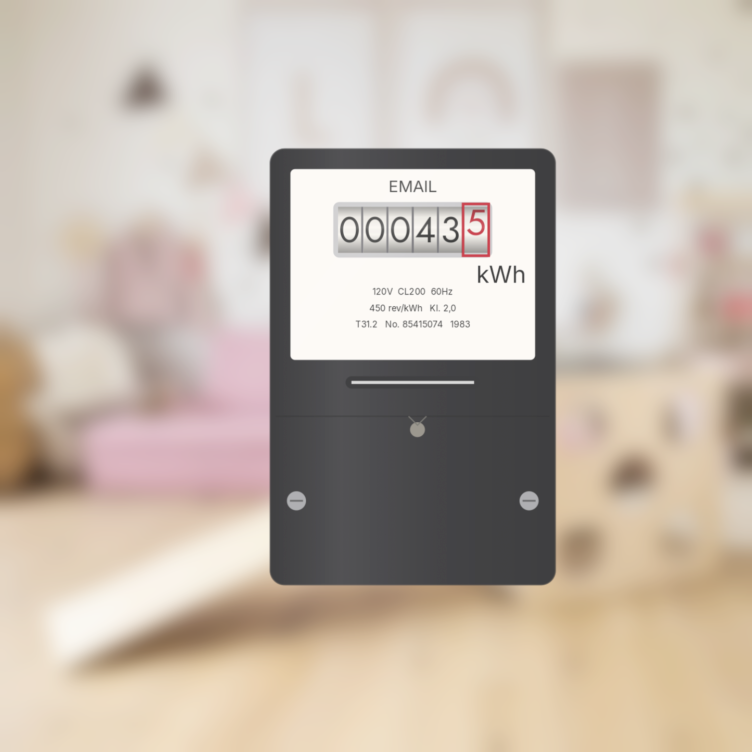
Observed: 43.5 kWh
